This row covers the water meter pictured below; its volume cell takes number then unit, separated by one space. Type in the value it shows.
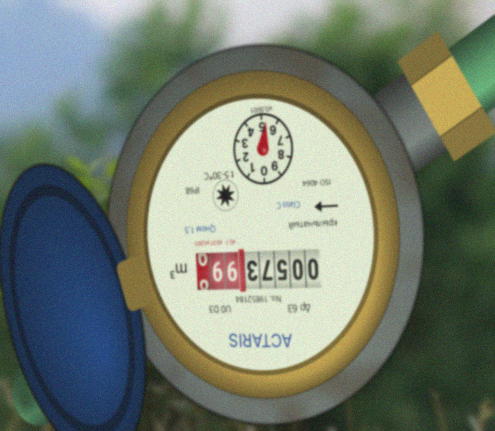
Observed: 573.9985 m³
